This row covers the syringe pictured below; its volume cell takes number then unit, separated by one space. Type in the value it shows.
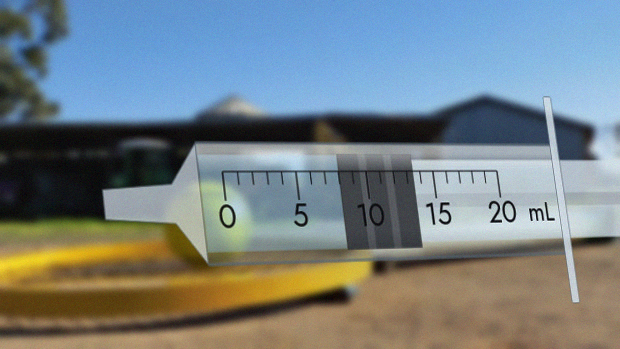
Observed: 8 mL
